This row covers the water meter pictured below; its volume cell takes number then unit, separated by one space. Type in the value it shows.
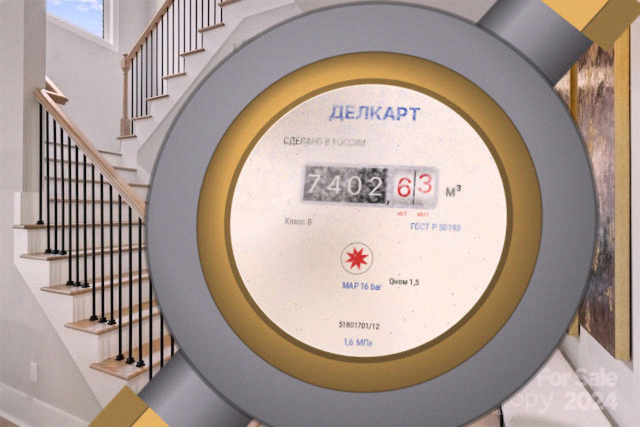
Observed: 7402.63 m³
